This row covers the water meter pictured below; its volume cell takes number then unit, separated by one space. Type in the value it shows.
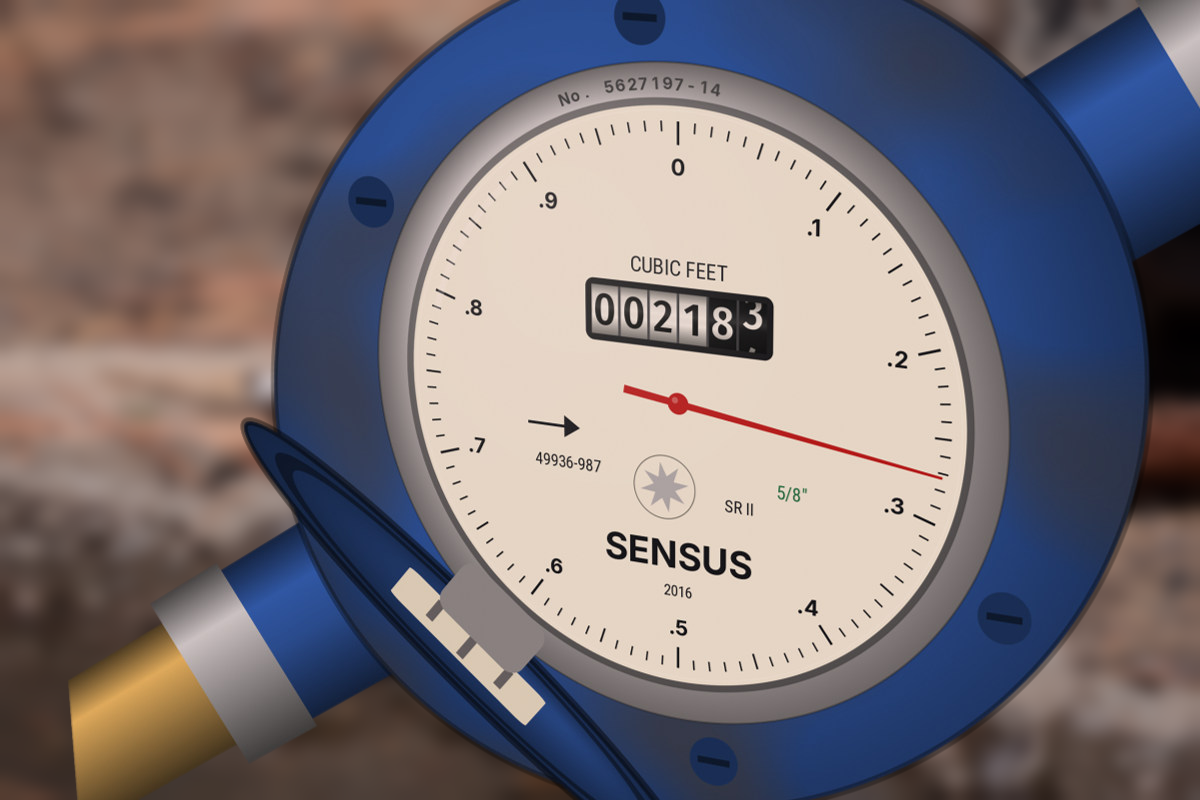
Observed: 2183.27 ft³
